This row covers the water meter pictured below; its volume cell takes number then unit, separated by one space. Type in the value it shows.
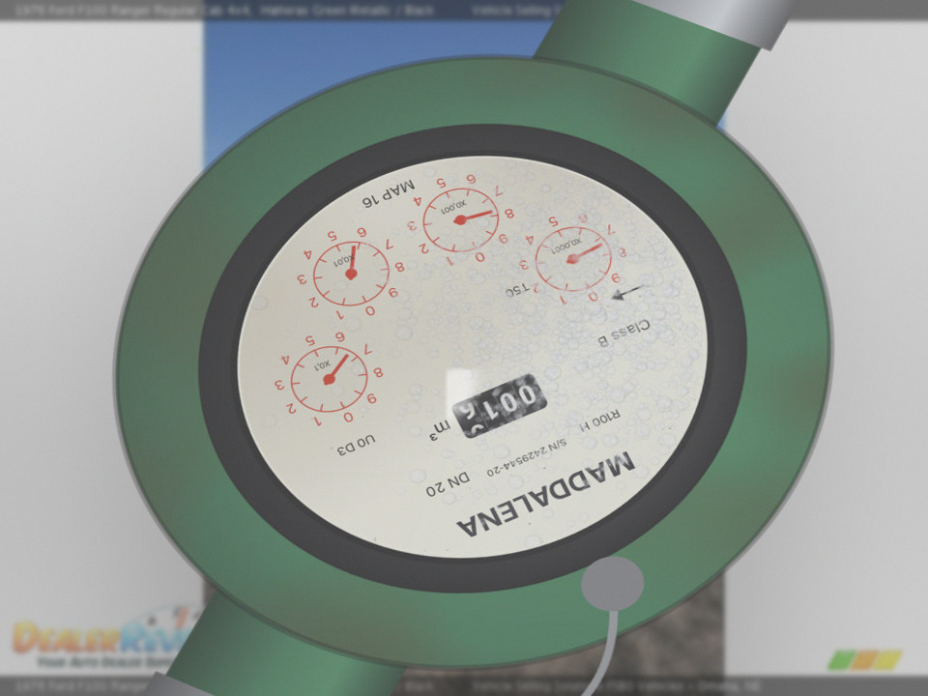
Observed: 15.6577 m³
